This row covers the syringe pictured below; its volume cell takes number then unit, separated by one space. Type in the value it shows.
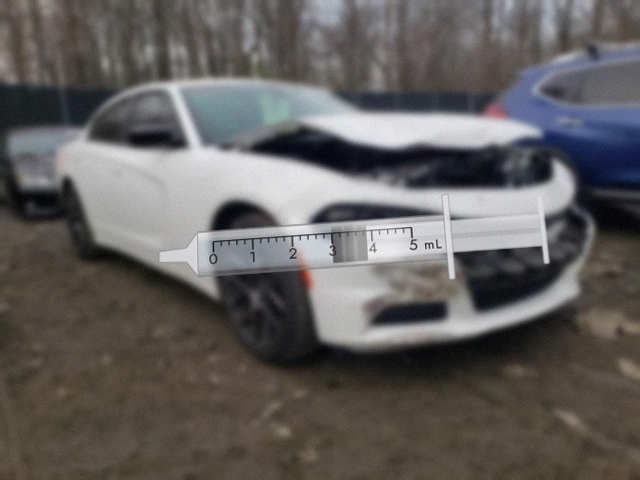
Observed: 3 mL
